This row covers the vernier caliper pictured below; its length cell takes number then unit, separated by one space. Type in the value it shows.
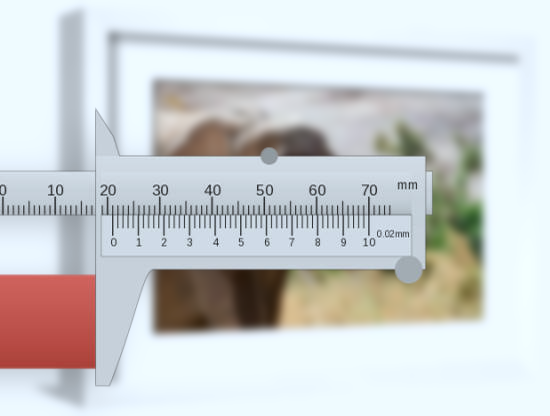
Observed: 21.0 mm
